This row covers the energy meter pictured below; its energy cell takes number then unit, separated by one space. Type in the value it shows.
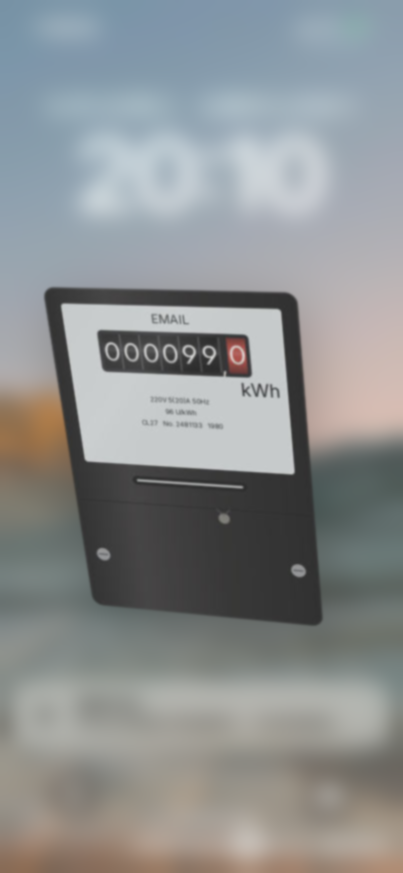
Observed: 99.0 kWh
